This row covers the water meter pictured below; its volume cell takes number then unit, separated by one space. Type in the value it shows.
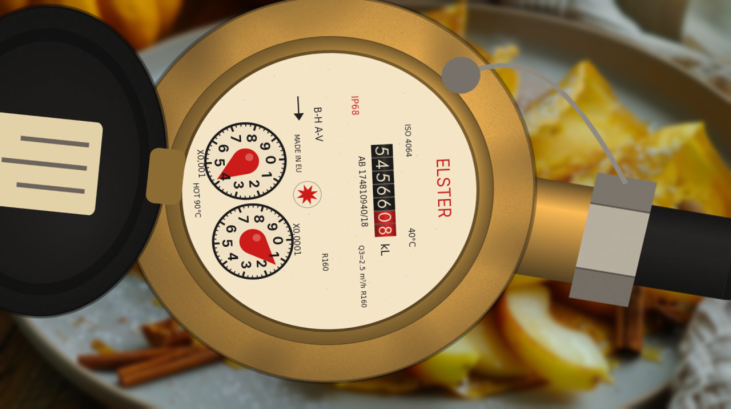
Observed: 54566.0841 kL
